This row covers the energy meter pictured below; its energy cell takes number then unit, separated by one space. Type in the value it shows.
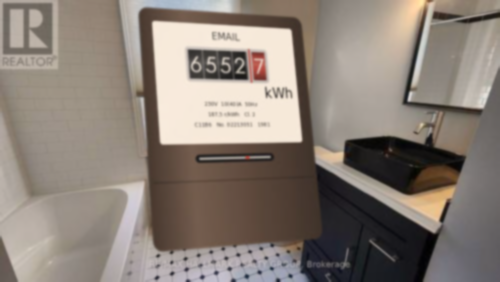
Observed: 6552.7 kWh
